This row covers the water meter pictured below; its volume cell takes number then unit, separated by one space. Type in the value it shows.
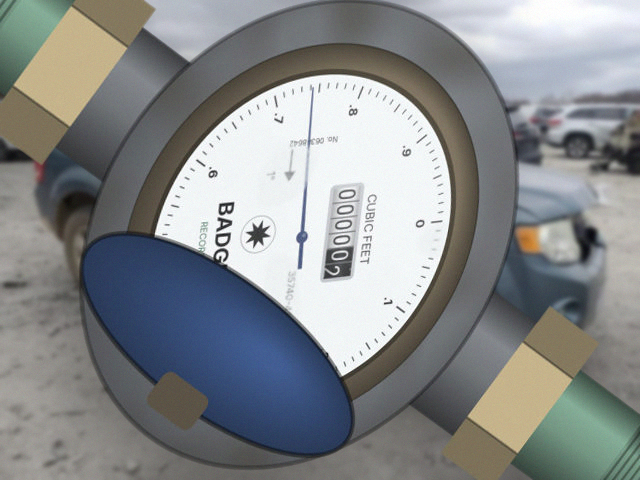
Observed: 1.74 ft³
